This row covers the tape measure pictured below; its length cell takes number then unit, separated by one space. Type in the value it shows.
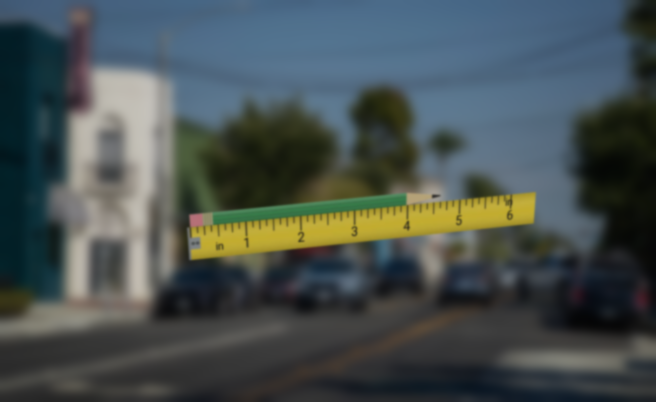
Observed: 4.625 in
